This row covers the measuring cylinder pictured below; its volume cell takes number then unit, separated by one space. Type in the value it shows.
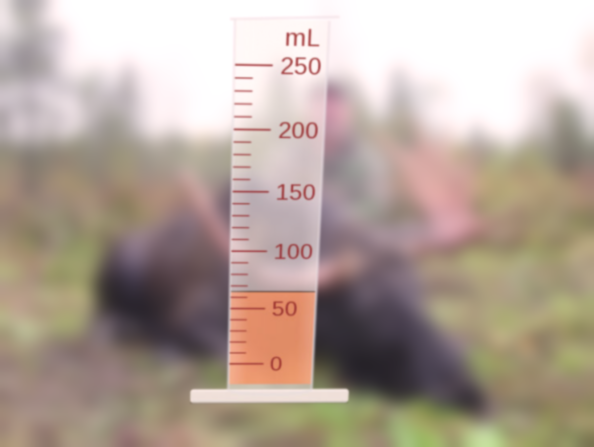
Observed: 65 mL
